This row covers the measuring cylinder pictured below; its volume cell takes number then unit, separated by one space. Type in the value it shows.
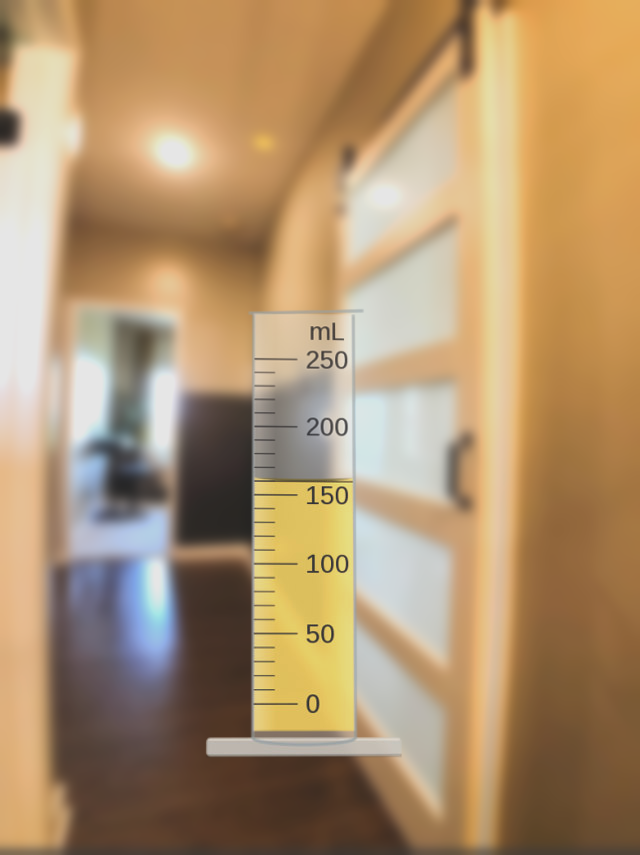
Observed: 160 mL
